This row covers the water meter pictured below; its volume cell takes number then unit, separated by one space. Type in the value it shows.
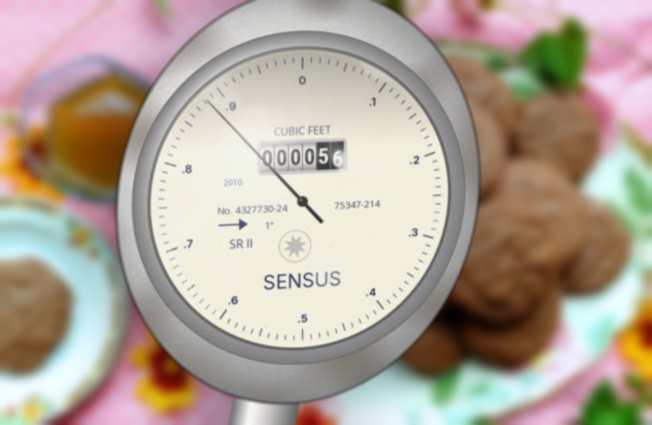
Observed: 55.88 ft³
